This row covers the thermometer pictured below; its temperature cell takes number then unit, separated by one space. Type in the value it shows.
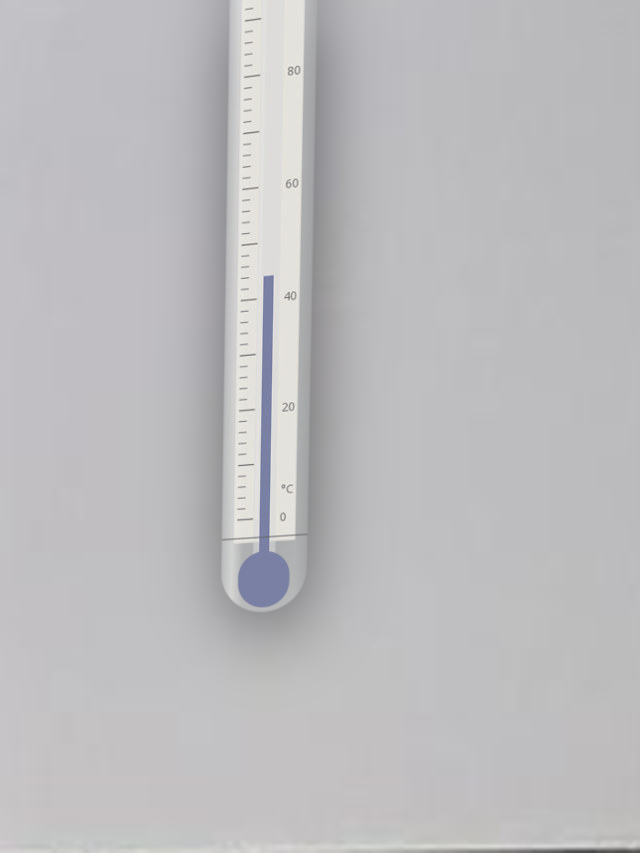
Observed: 44 °C
